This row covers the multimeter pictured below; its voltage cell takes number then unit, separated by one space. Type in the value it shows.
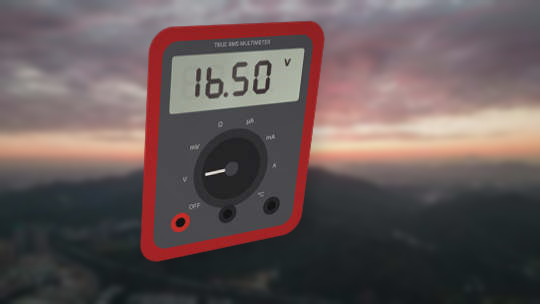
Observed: 16.50 V
